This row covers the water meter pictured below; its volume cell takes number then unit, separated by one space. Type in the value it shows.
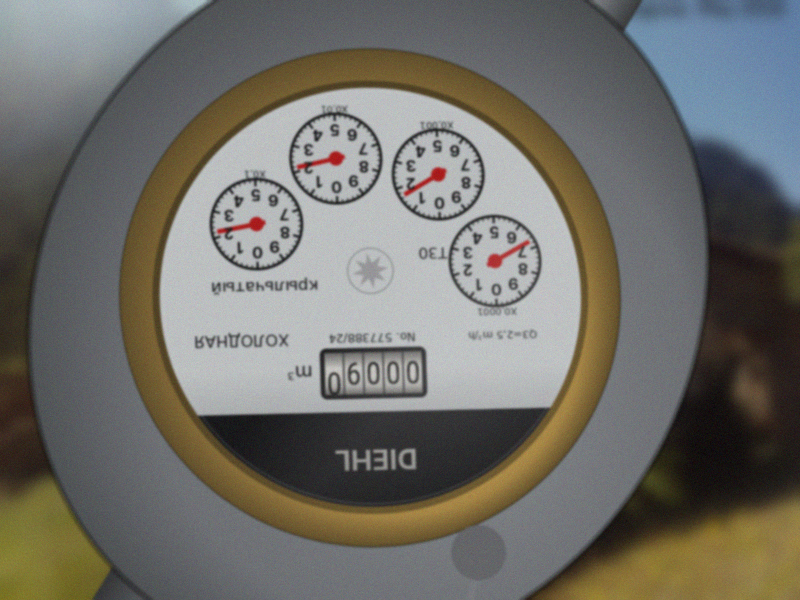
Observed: 90.2216 m³
